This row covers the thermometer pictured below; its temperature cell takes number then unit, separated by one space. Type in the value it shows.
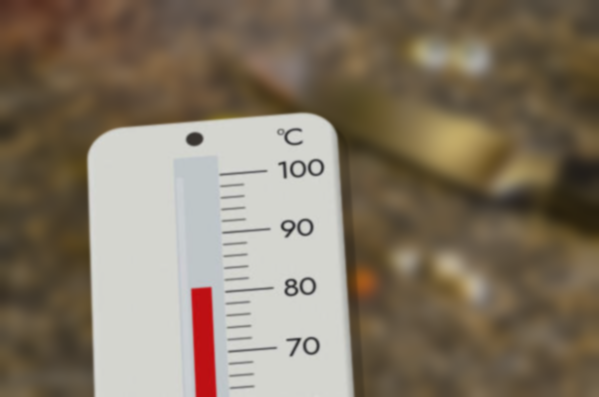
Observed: 81 °C
